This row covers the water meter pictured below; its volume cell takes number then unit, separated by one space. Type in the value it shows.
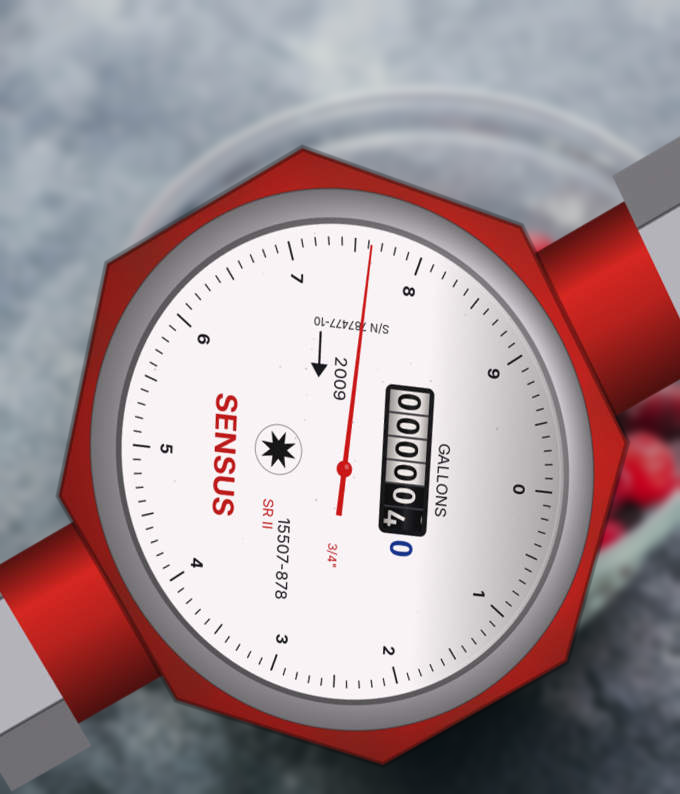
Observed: 37.6 gal
